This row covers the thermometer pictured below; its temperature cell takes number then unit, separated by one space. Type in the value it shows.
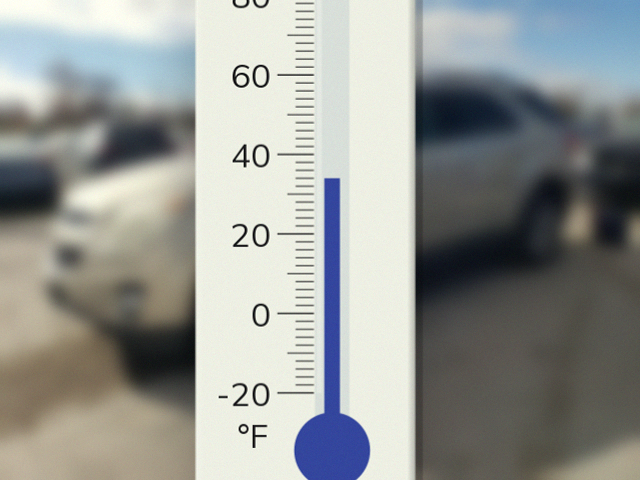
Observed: 34 °F
